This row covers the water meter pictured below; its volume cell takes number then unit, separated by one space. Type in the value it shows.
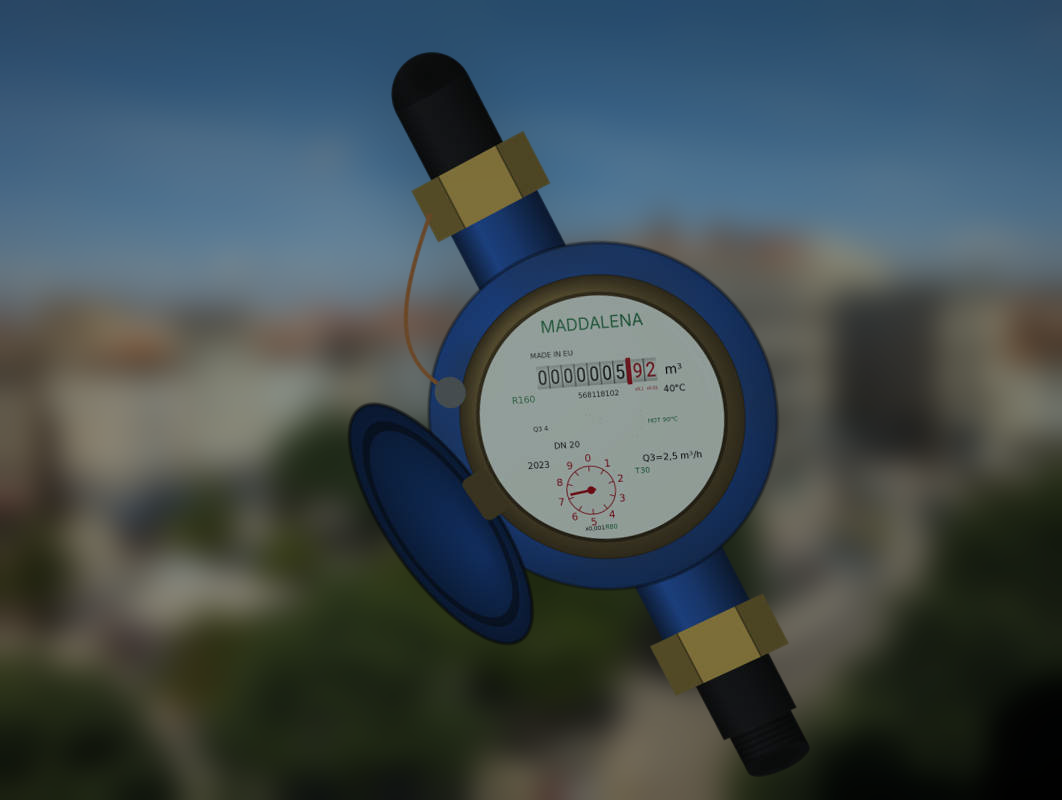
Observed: 5.927 m³
